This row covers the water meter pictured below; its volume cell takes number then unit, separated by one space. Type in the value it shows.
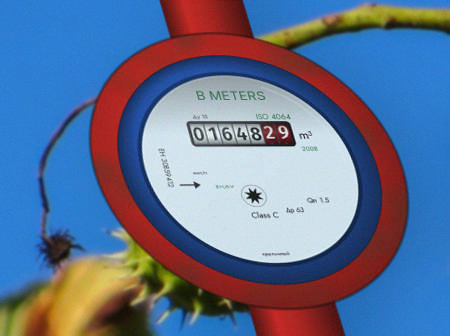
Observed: 1648.29 m³
